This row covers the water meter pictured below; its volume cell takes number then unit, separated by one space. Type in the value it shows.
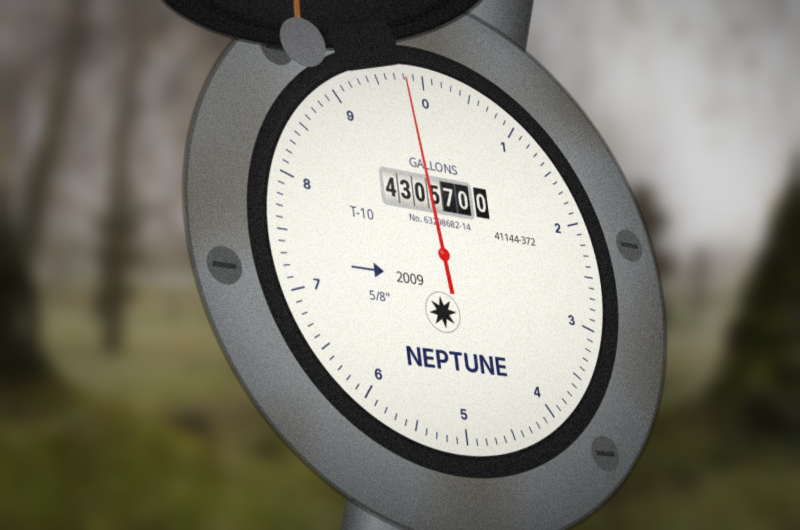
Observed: 4305699.8 gal
